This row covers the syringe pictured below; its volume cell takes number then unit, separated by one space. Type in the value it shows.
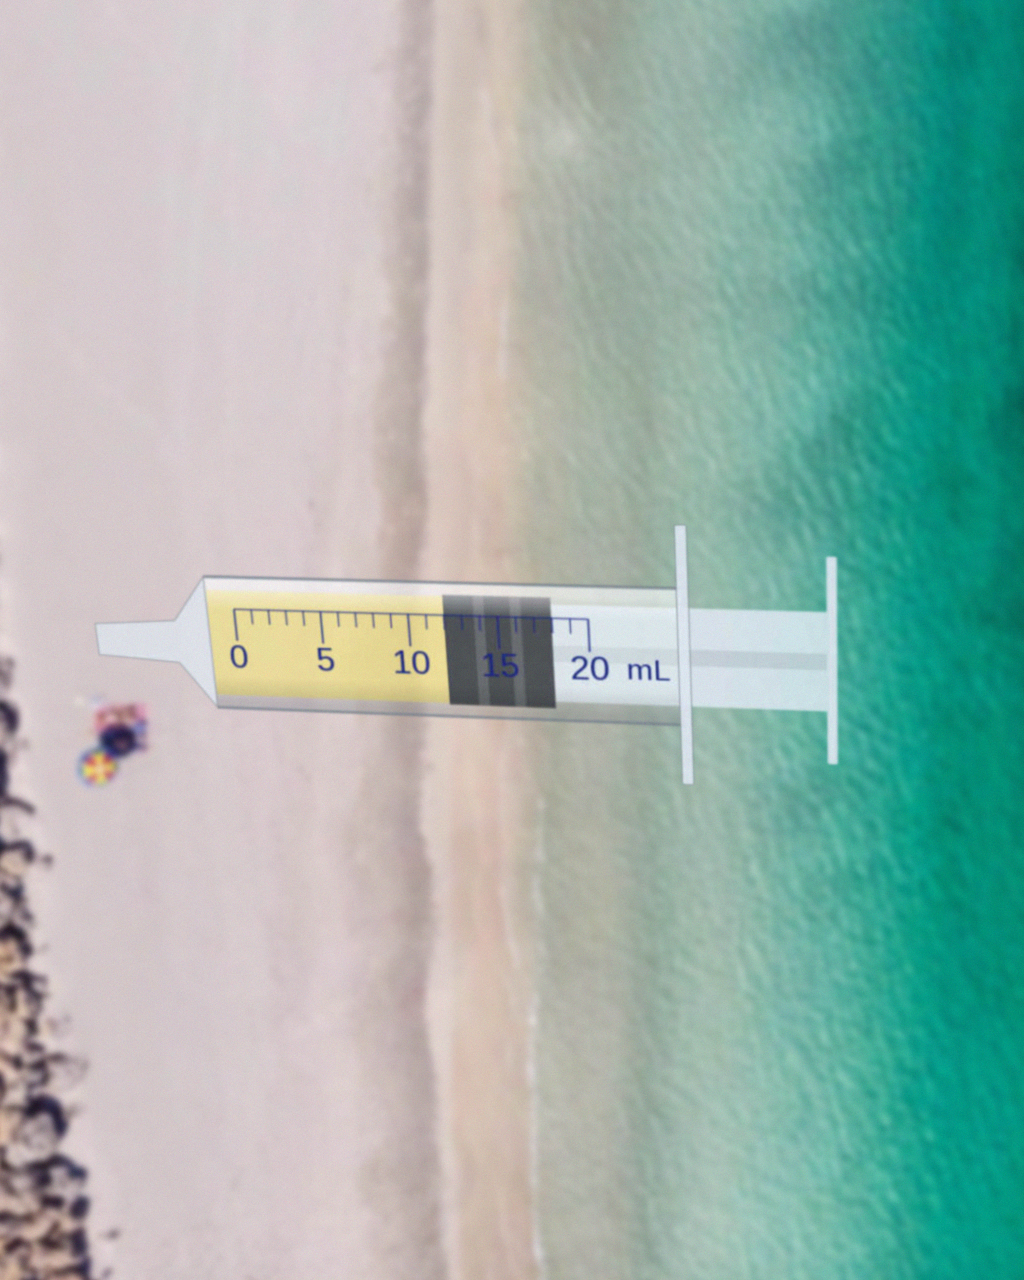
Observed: 12 mL
